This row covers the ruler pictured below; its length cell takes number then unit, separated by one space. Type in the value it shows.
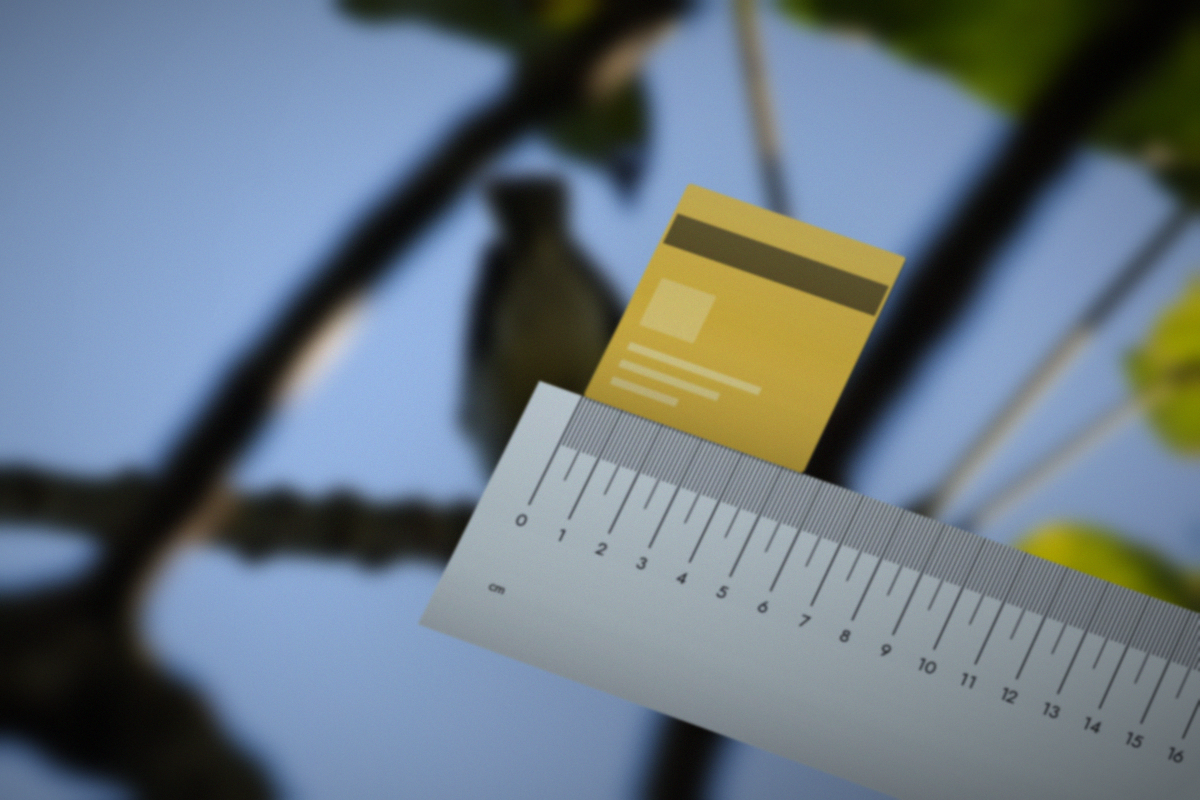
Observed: 5.5 cm
